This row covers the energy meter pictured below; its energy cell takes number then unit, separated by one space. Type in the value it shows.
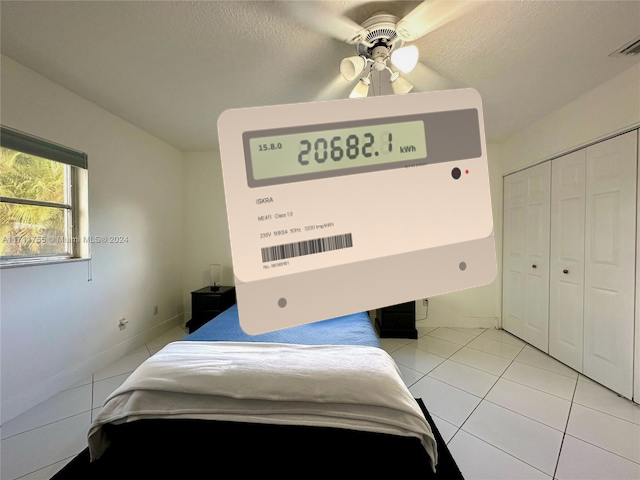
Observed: 20682.1 kWh
